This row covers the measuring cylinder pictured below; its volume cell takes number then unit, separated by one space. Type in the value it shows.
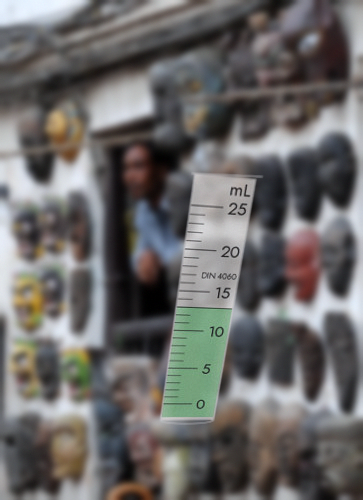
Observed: 13 mL
